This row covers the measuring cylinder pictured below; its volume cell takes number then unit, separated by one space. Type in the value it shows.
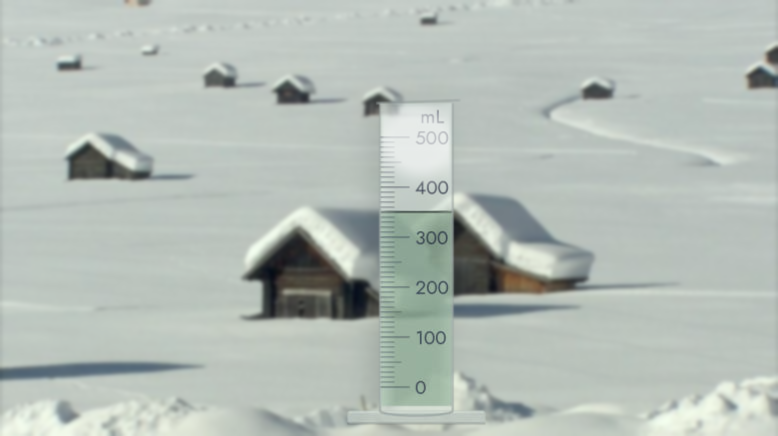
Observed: 350 mL
